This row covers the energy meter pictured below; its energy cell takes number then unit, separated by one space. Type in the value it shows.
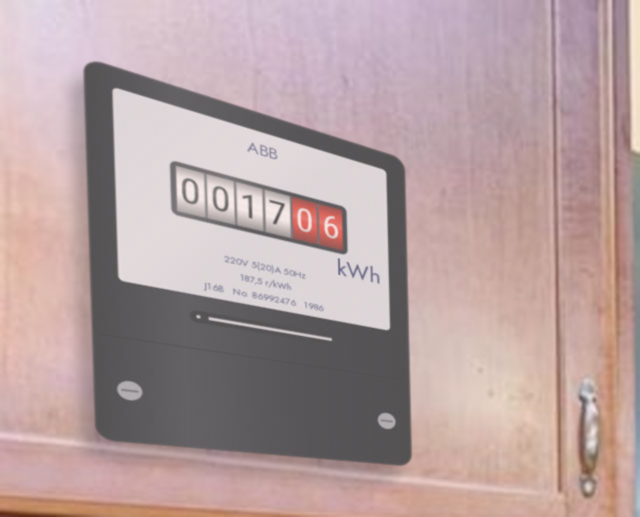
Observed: 17.06 kWh
